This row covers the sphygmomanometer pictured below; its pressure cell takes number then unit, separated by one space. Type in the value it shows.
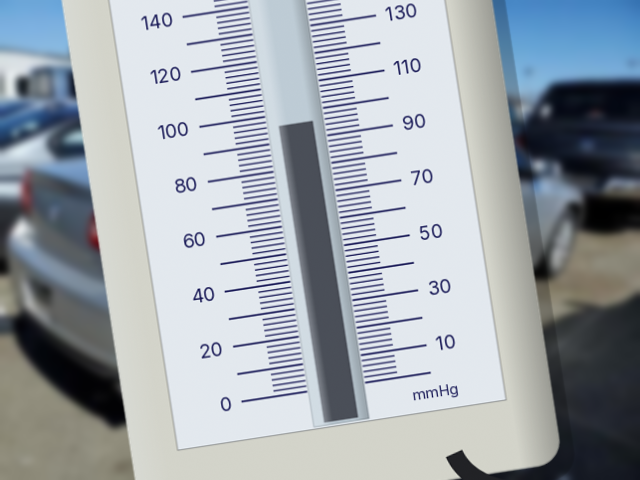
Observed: 96 mmHg
